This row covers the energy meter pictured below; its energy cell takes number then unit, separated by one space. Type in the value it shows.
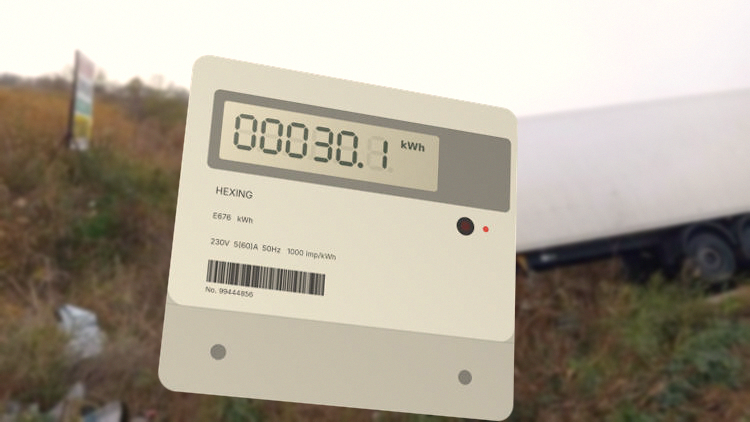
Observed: 30.1 kWh
